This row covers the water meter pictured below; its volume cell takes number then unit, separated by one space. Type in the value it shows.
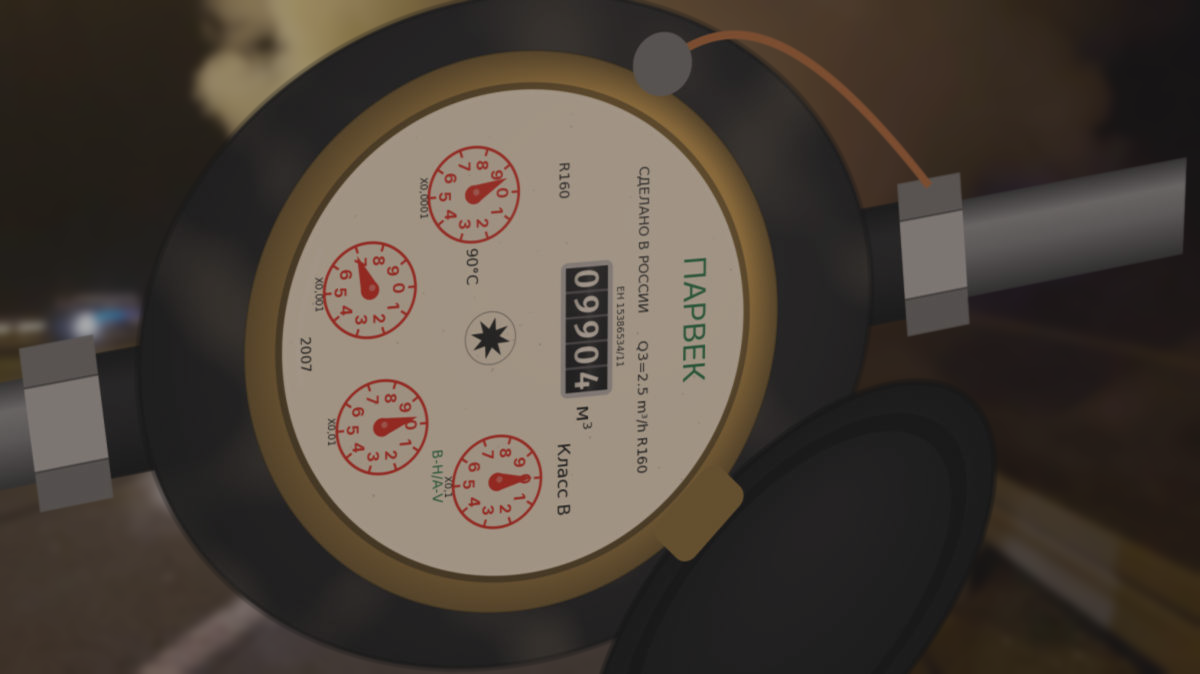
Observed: 9903.9969 m³
